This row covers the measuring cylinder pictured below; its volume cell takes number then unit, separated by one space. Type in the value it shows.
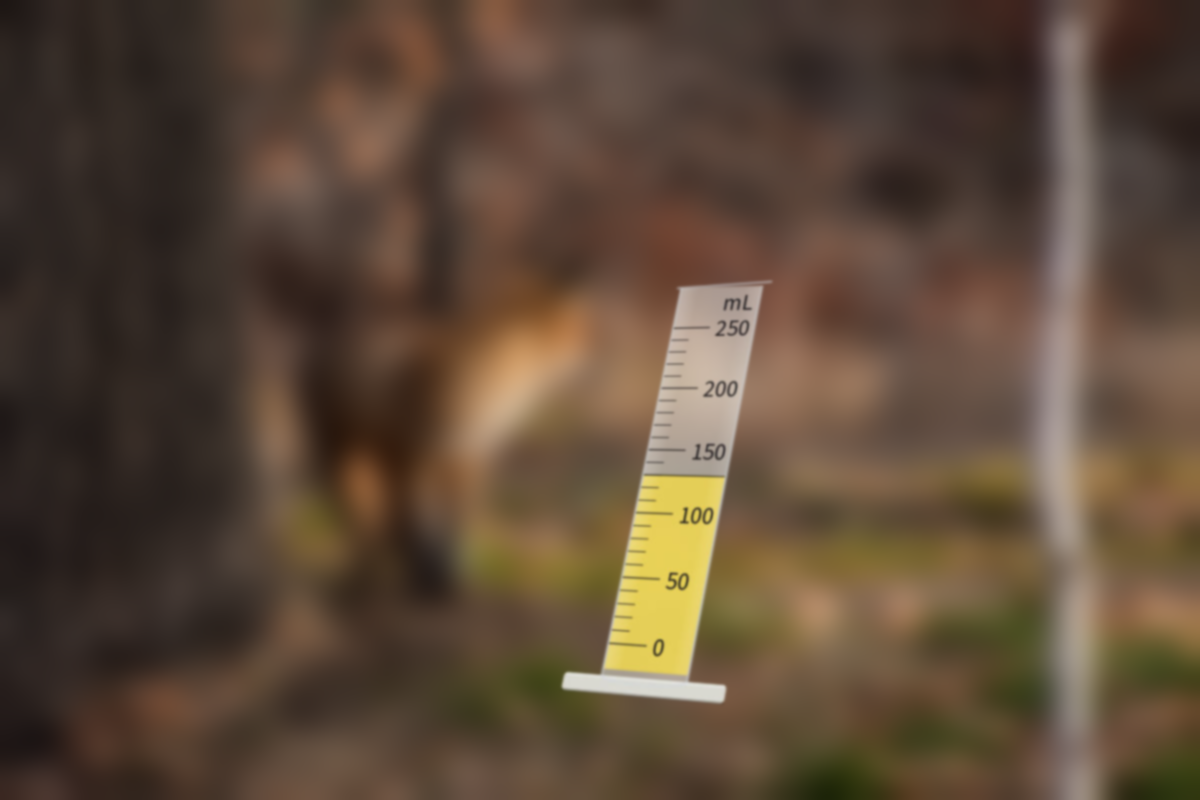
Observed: 130 mL
